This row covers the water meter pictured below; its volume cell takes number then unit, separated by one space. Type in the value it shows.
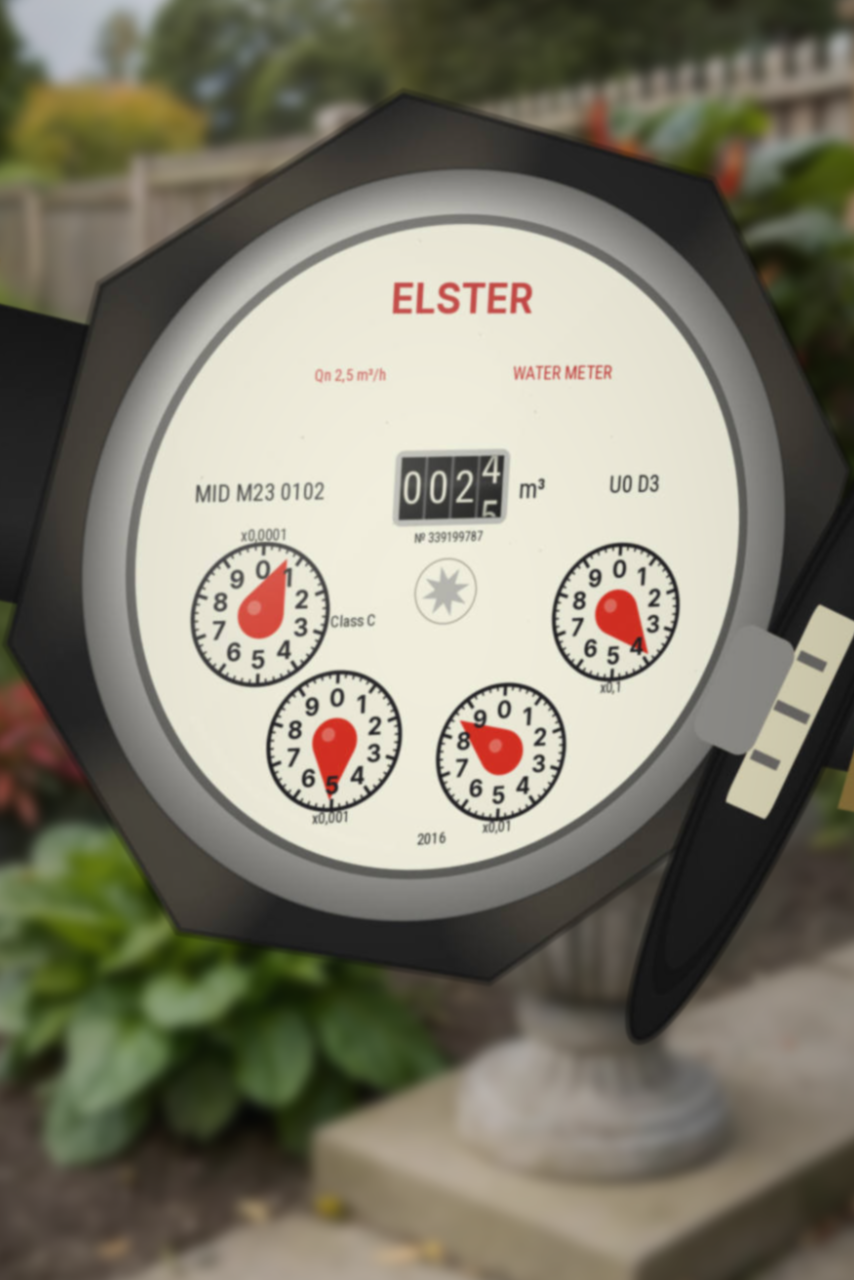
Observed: 24.3850 m³
